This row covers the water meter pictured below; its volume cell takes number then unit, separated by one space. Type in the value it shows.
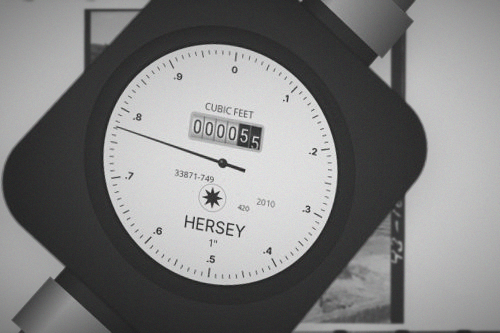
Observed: 54.77 ft³
